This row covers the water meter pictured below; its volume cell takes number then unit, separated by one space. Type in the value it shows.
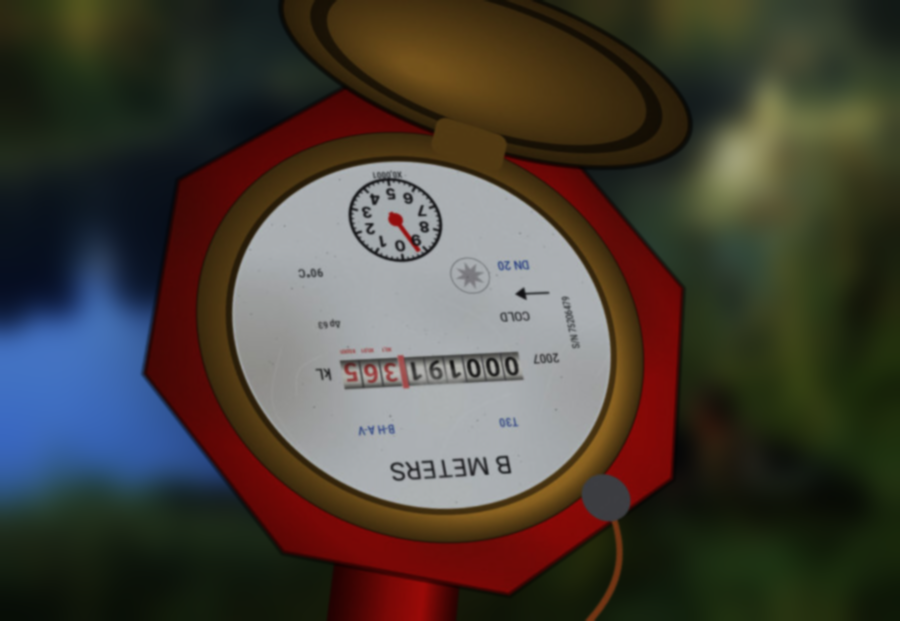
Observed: 191.3649 kL
